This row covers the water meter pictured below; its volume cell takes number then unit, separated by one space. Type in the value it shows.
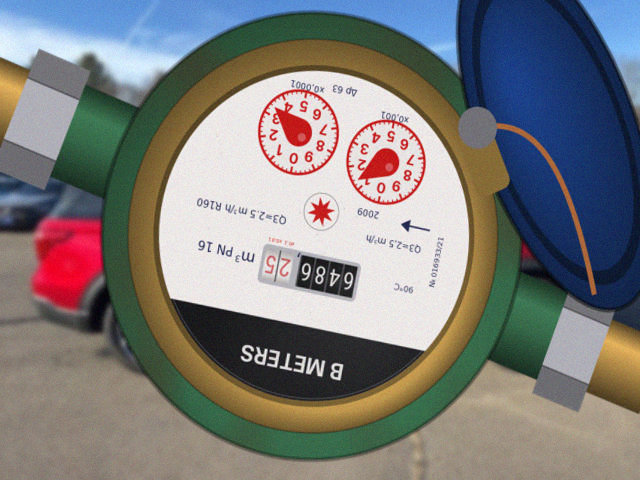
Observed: 6486.2513 m³
